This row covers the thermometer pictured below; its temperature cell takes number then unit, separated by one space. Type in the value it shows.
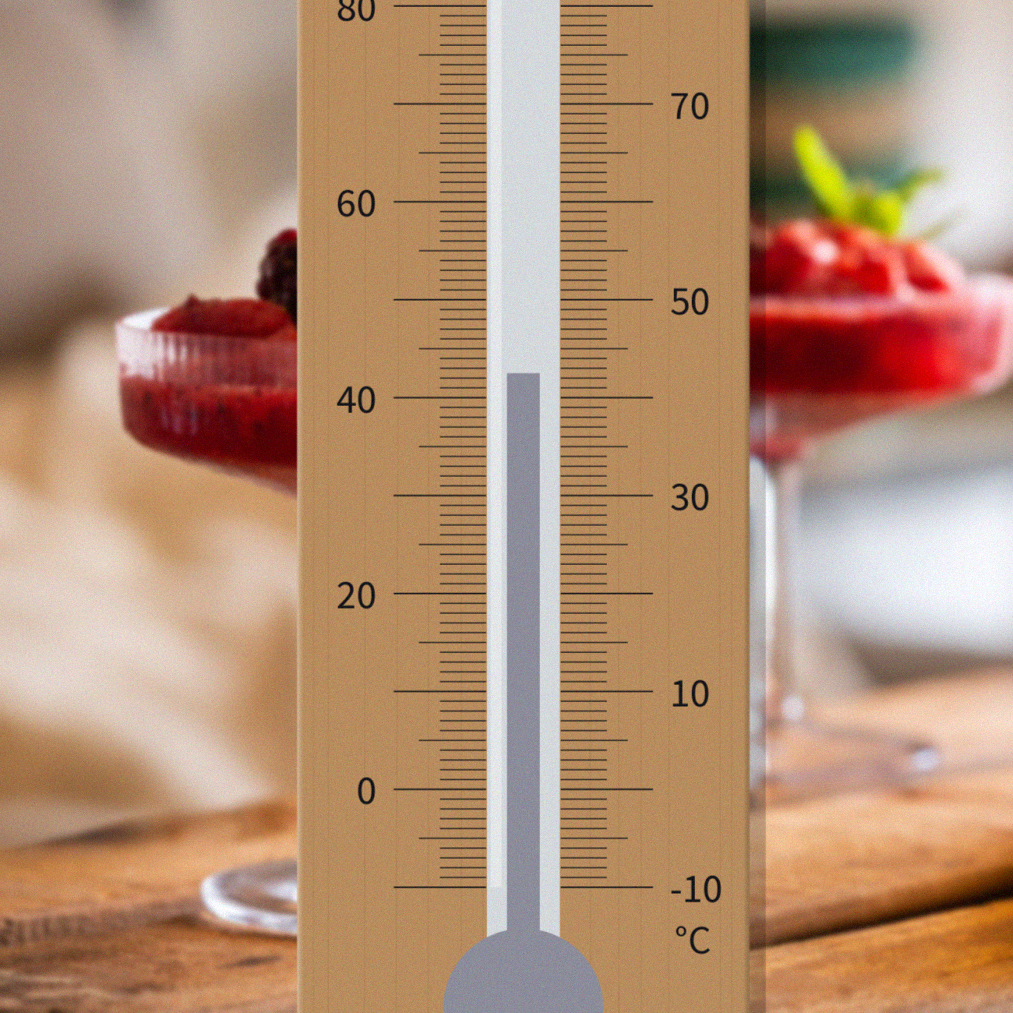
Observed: 42.5 °C
